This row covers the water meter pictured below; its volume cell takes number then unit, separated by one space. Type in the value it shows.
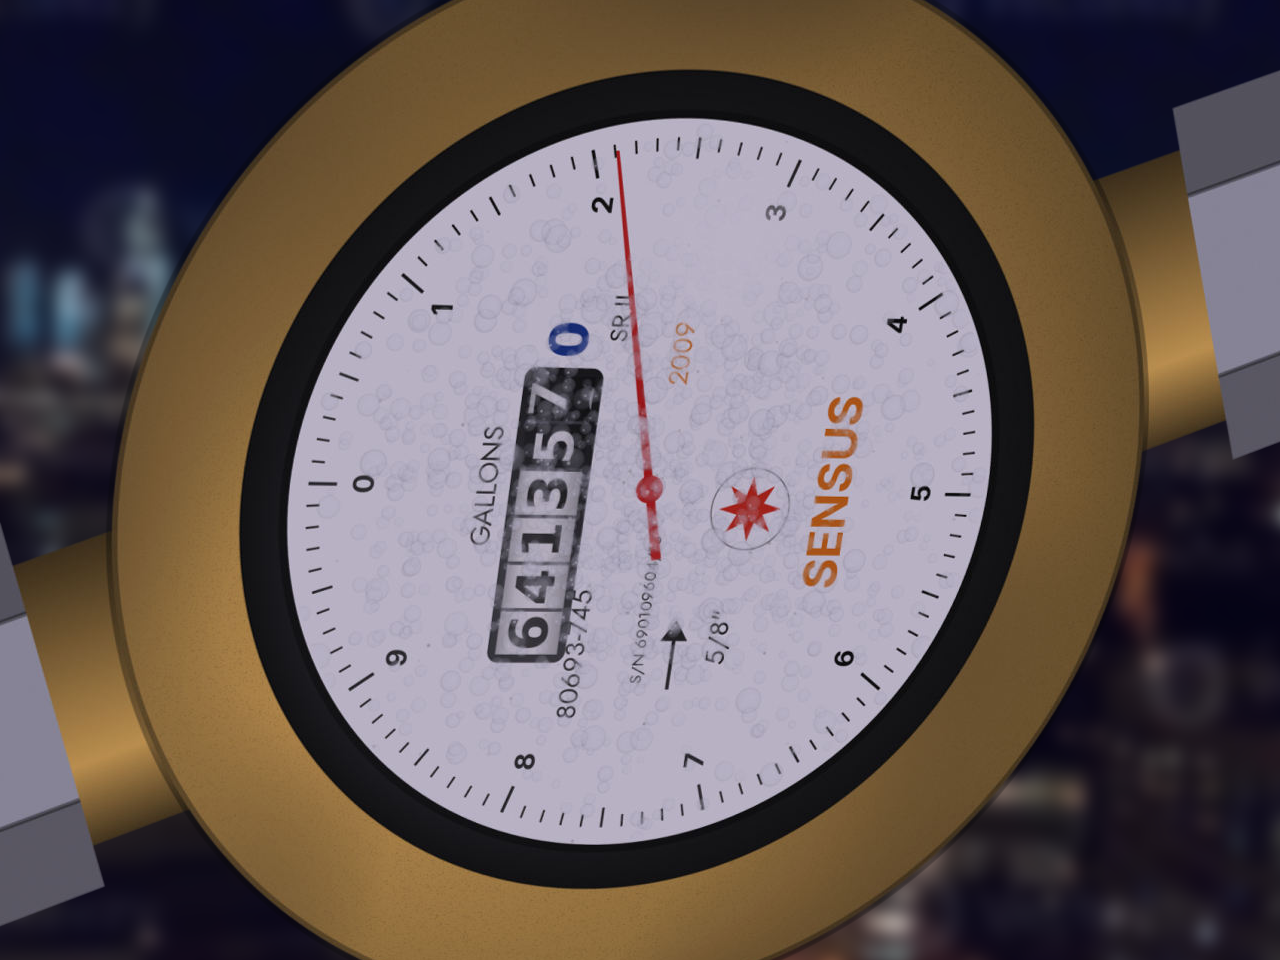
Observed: 6413572.1 gal
